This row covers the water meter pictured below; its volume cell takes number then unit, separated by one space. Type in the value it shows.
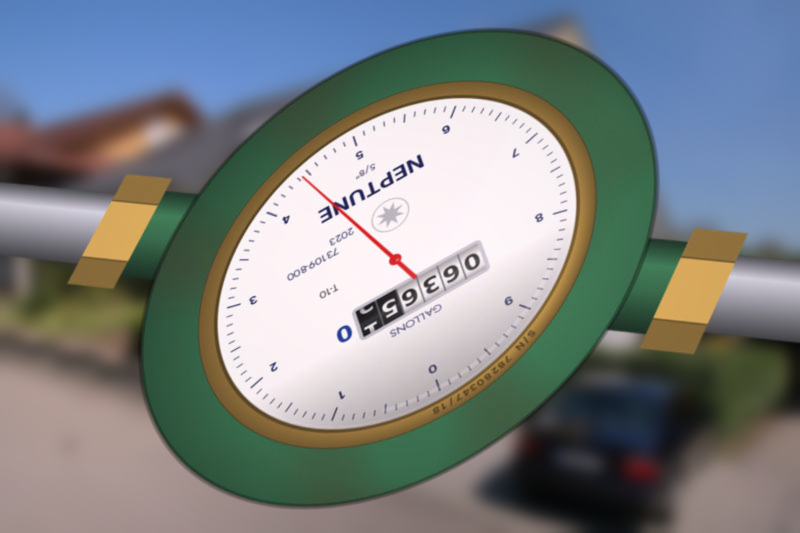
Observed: 636514.4 gal
